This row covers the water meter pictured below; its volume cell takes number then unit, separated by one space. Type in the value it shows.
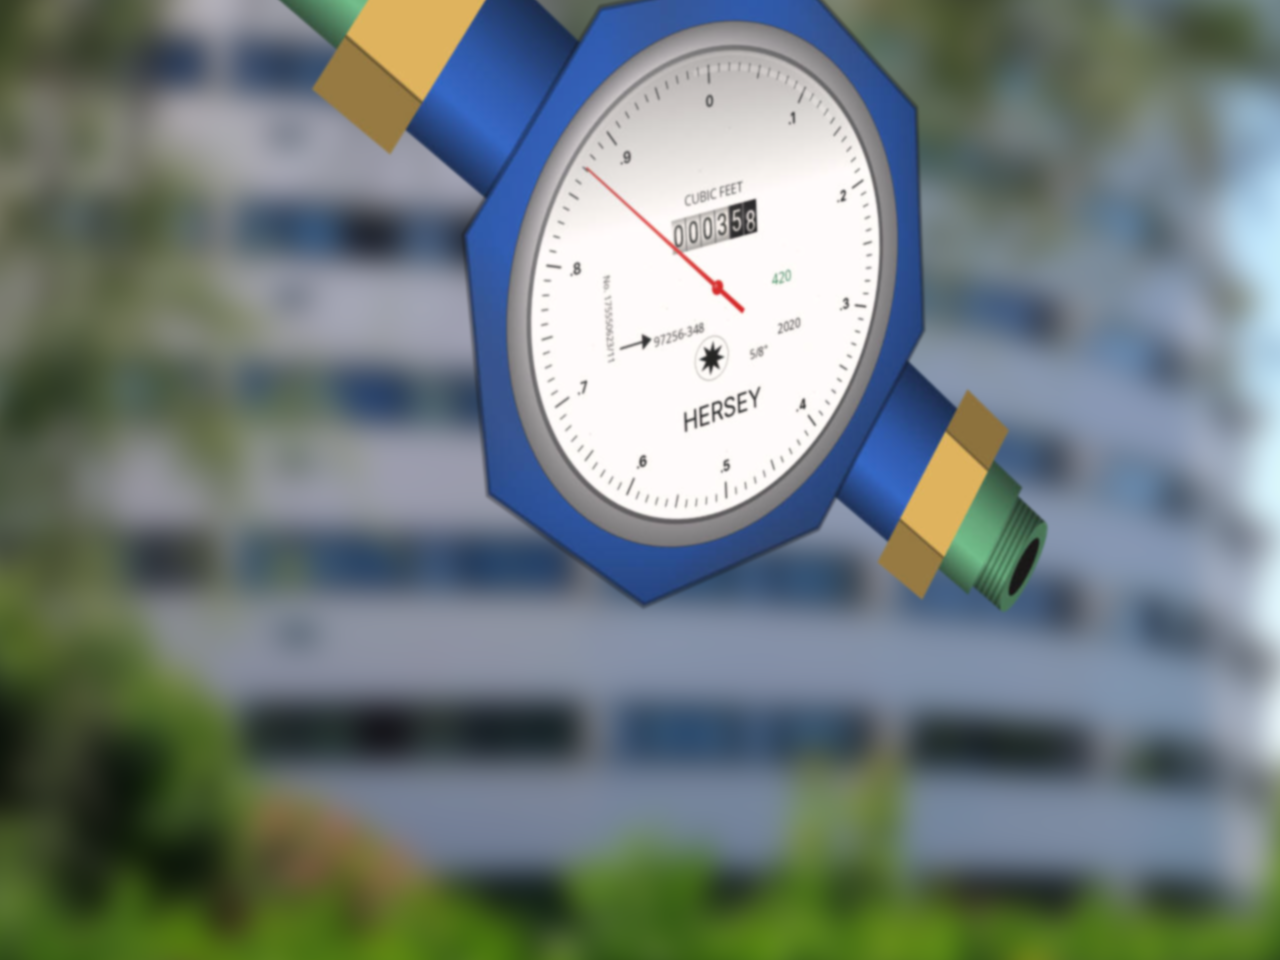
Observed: 357.87 ft³
